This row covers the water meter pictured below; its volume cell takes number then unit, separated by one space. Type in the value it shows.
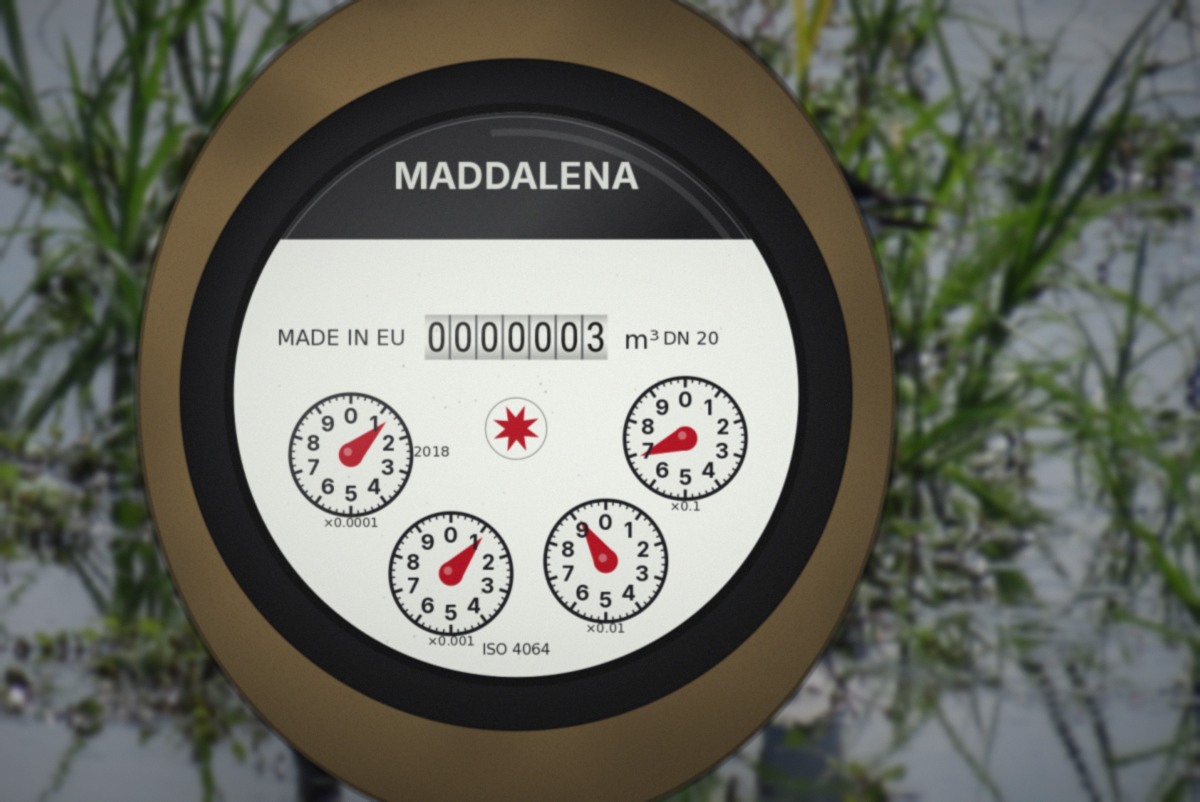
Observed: 3.6911 m³
